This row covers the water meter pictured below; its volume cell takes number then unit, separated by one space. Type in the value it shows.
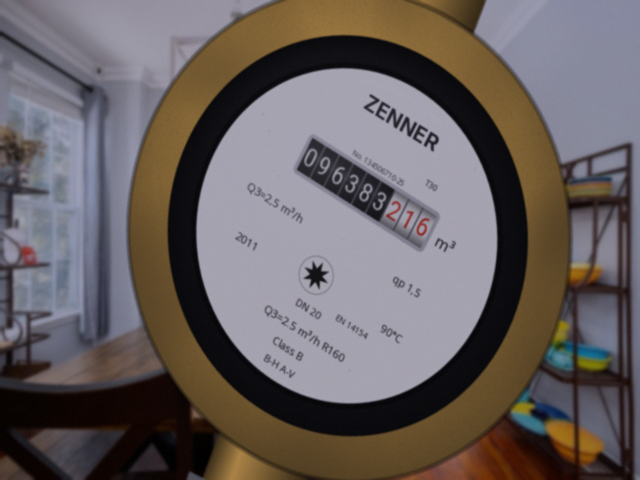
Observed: 96383.216 m³
